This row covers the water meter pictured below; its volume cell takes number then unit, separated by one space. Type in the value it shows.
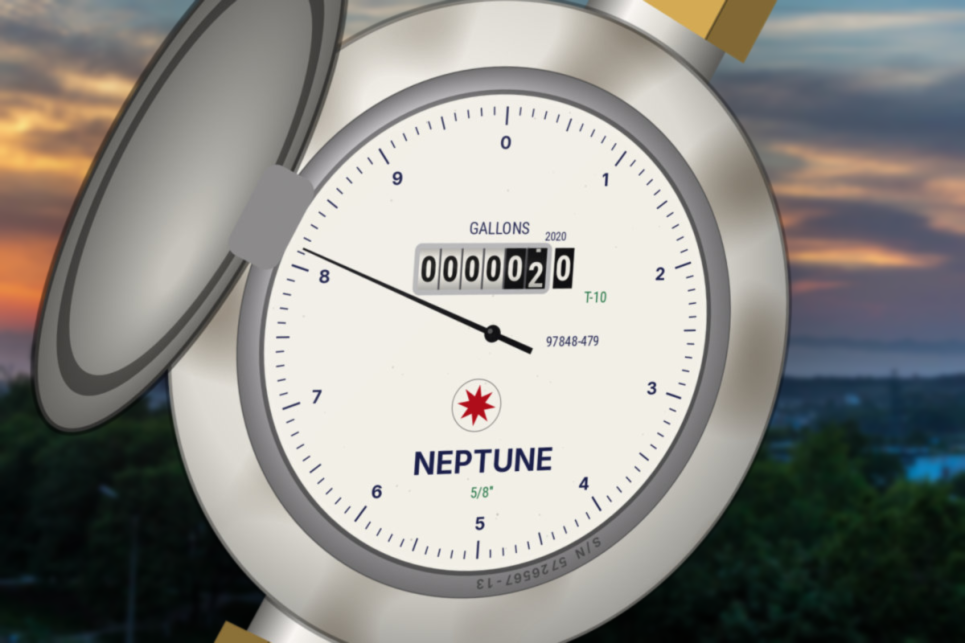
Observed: 18.1 gal
